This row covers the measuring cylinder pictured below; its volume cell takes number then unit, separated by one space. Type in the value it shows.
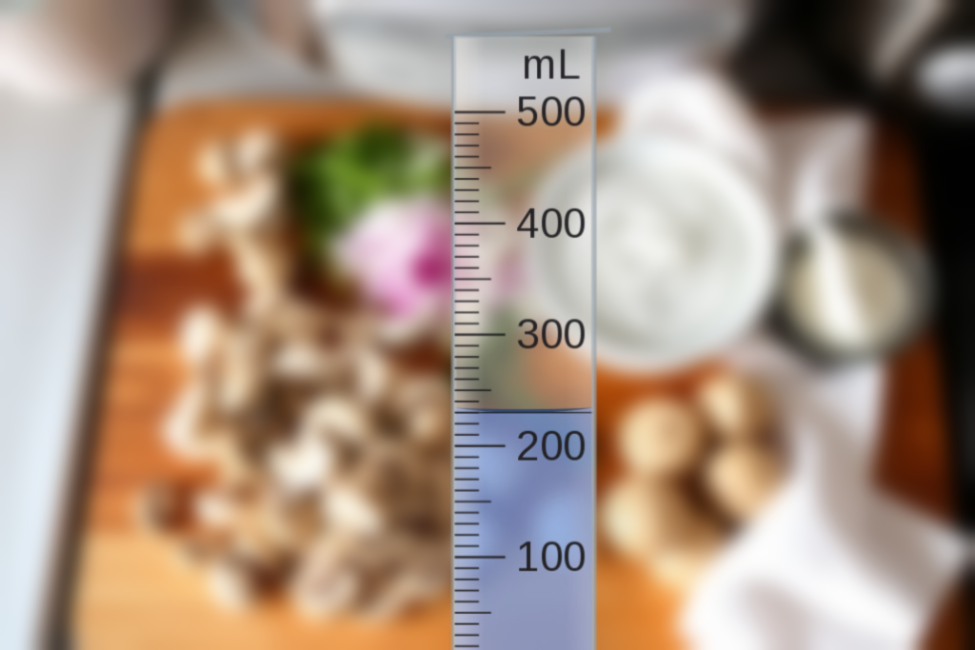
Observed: 230 mL
